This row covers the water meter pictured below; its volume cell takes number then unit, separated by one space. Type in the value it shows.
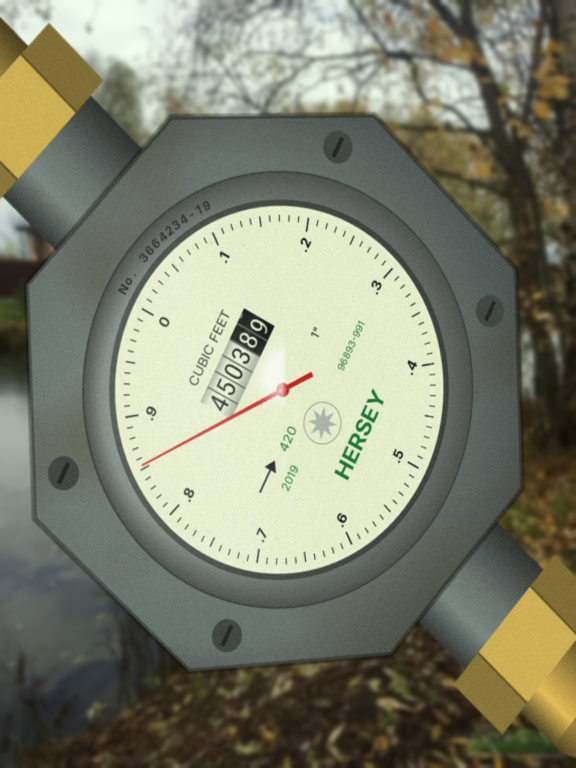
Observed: 450388.85 ft³
